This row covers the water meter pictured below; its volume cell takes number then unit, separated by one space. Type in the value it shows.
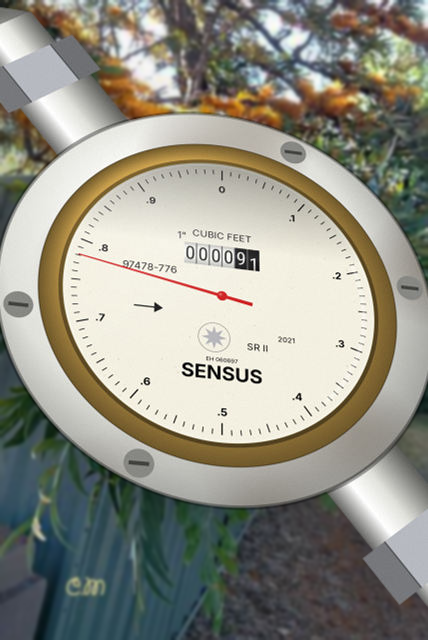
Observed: 90.78 ft³
